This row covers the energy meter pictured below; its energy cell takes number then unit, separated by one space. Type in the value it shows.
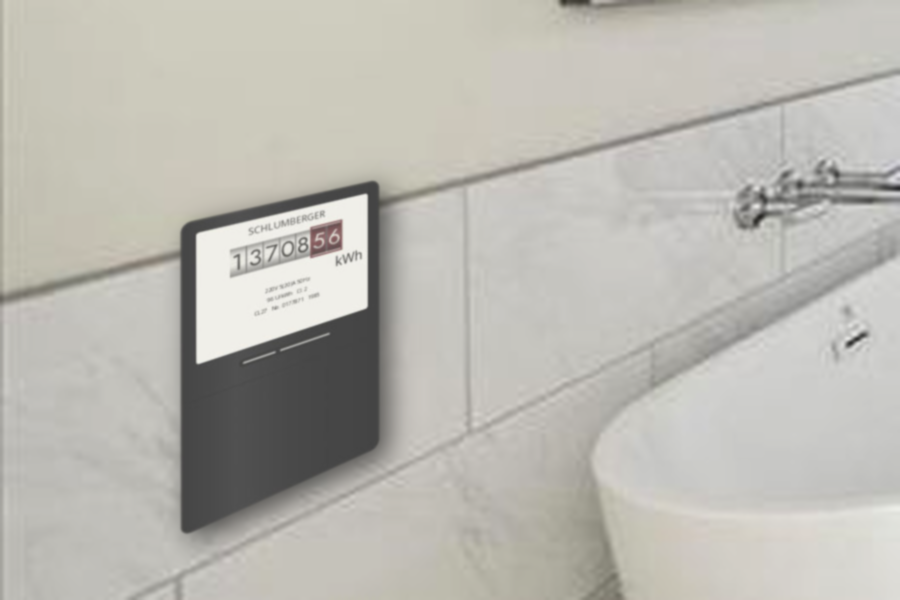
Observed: 13708.56 kWh
